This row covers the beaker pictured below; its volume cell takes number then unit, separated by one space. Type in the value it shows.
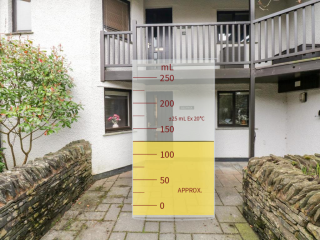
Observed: 125 mL
